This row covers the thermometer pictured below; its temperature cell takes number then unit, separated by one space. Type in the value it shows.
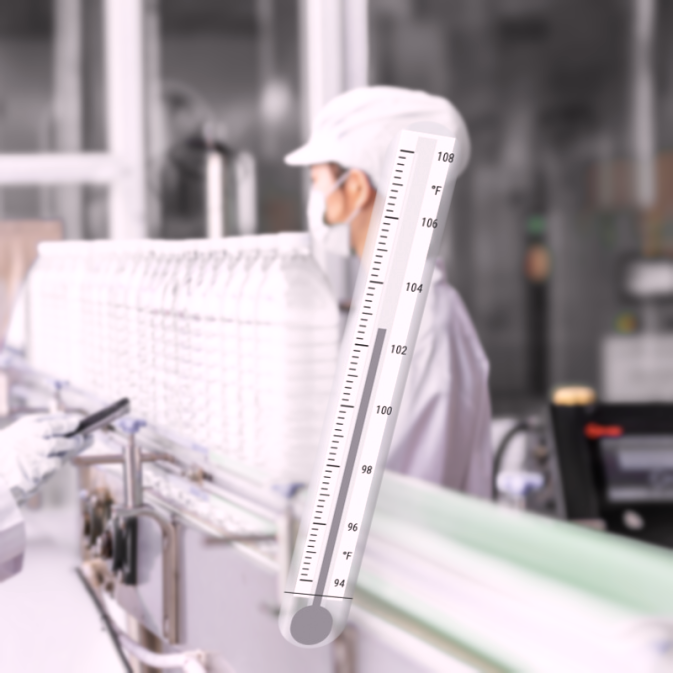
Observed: 102.6 °F
